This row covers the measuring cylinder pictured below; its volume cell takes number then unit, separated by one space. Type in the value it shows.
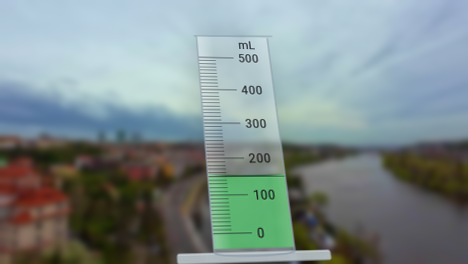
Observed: 150 mL
